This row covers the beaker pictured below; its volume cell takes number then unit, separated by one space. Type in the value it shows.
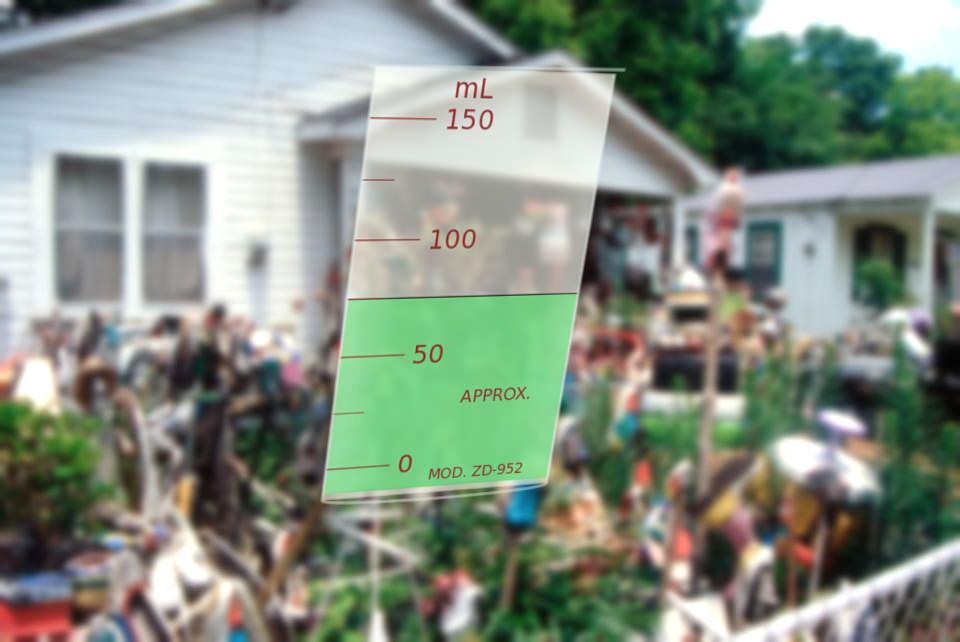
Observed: 75 mL
